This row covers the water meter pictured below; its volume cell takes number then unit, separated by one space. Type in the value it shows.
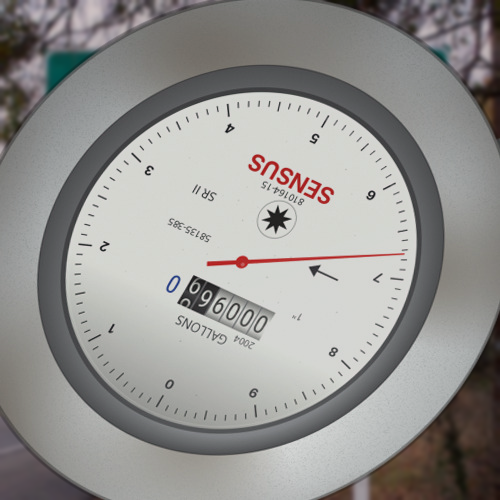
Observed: 9686.7 gal
